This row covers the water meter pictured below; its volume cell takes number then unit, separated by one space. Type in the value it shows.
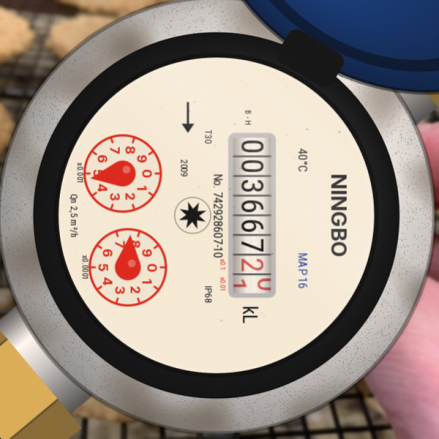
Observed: 3667.2047 kL
